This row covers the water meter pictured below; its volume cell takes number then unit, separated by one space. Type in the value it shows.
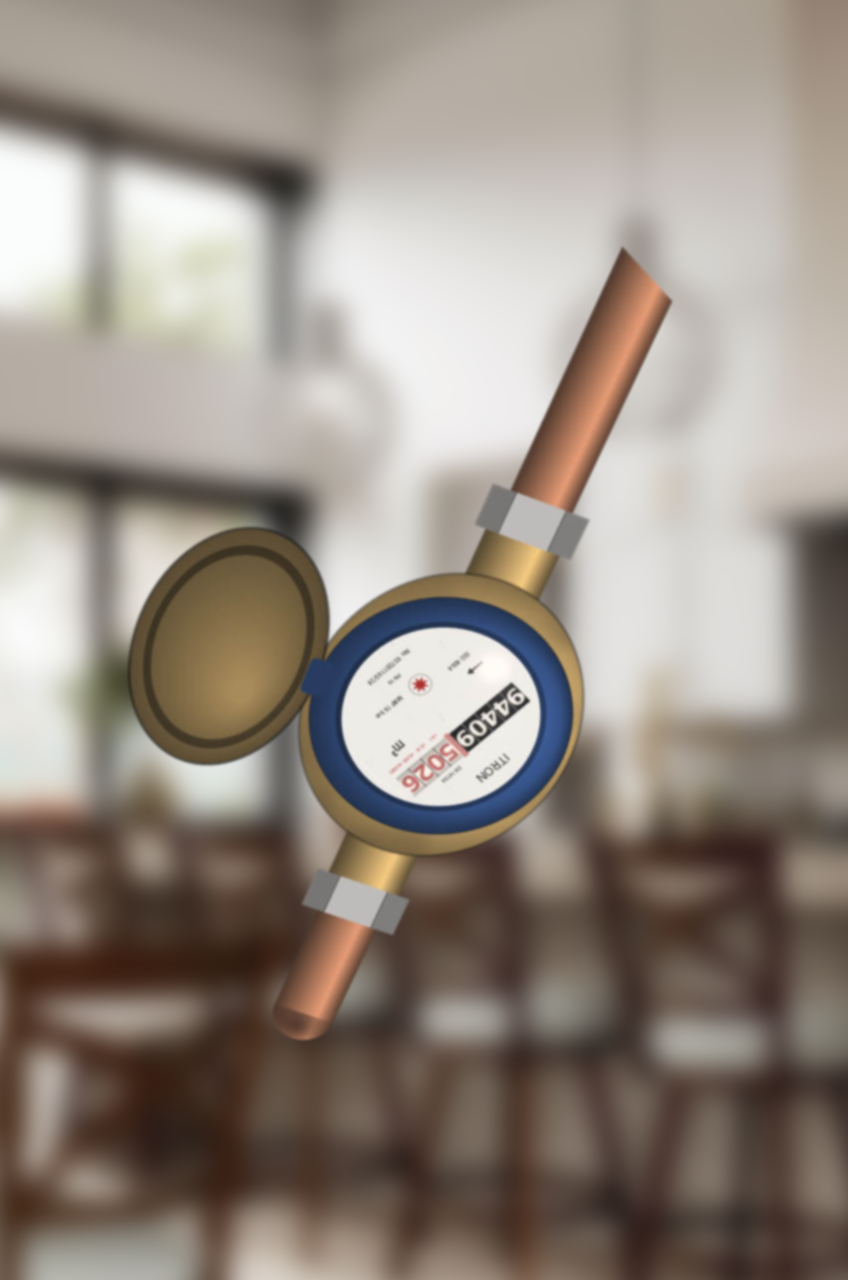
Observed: 94409.5026 m³
